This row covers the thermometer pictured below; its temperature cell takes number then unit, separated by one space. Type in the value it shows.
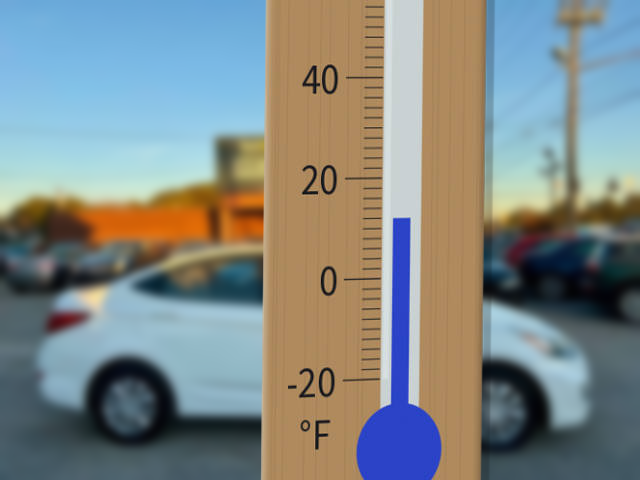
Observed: 12 °F
